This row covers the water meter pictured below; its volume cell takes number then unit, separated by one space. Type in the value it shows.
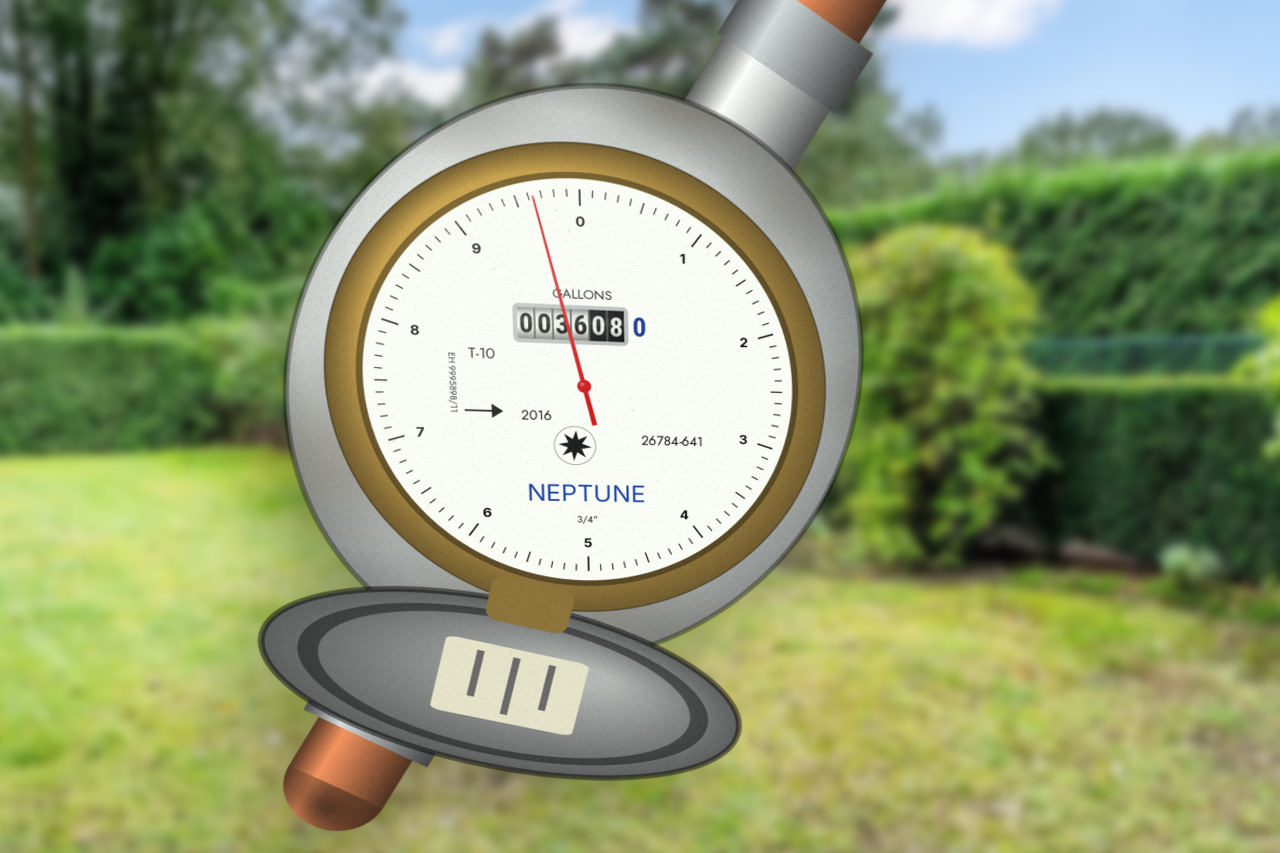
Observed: 36079.6 gal
